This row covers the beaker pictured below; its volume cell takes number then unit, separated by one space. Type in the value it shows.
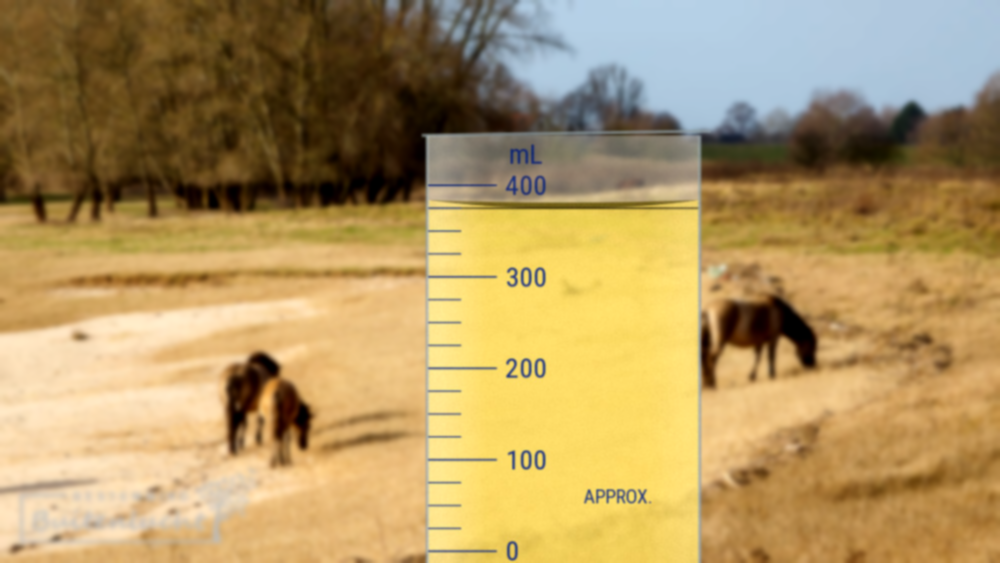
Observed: 375 mL
